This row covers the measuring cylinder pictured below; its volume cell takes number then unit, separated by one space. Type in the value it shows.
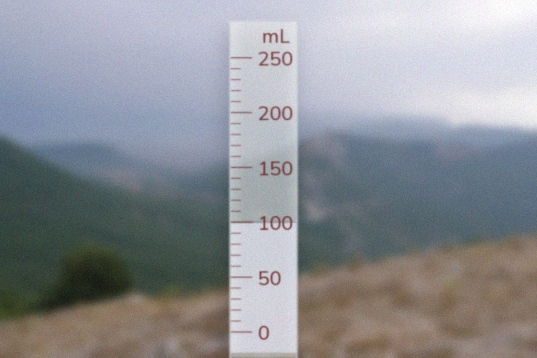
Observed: 100 mL
